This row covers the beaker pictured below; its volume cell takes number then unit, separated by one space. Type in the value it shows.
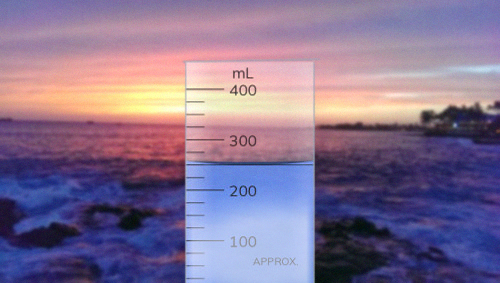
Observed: 250 mL
